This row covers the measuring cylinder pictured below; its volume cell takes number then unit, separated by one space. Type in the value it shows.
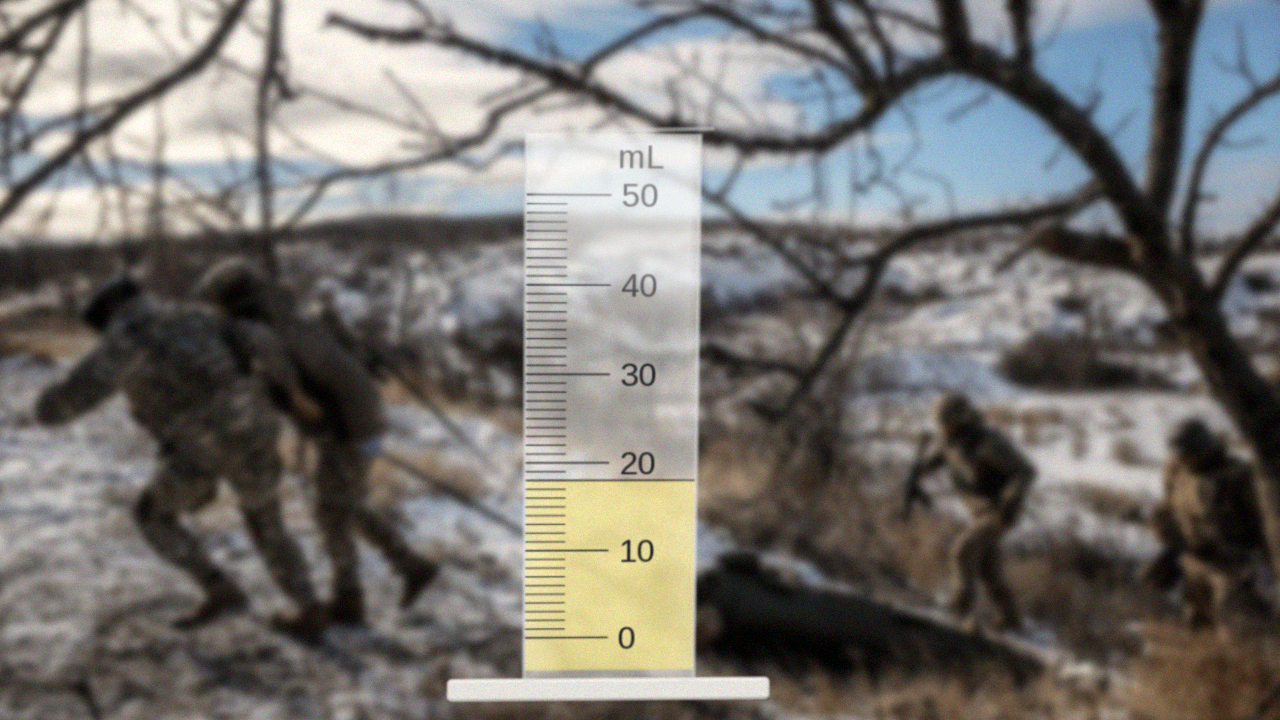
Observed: 18 mL
